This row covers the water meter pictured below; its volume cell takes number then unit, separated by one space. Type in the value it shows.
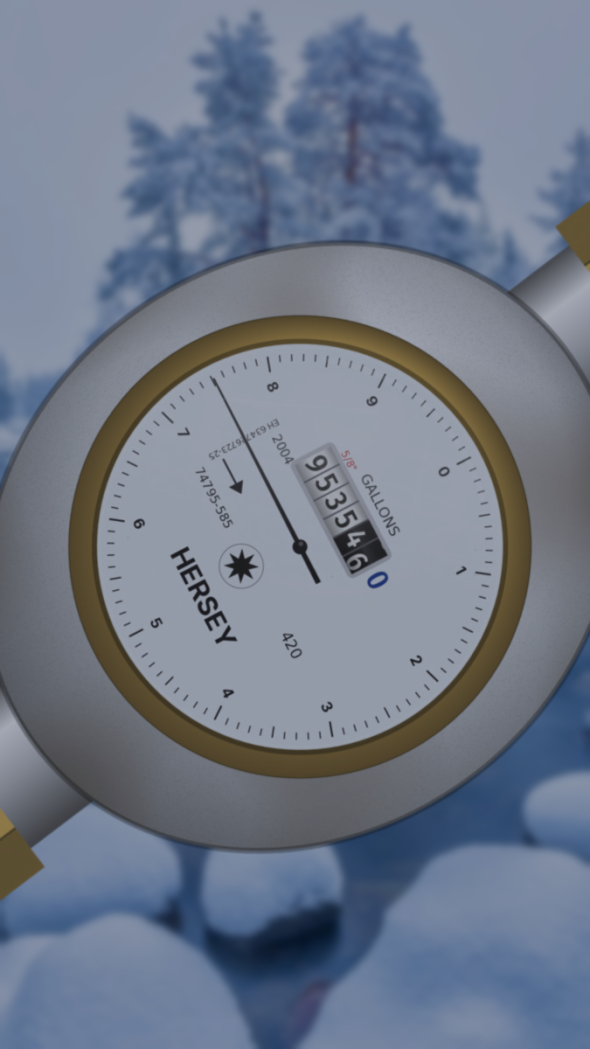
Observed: 9535457.5 gal
